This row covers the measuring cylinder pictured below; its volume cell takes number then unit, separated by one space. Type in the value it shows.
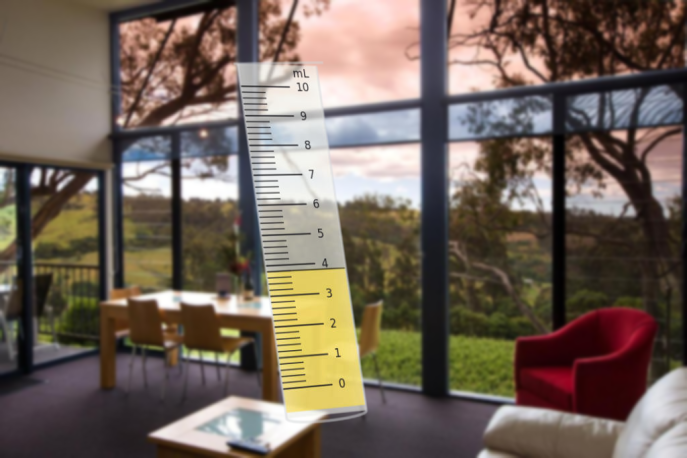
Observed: 3.8 mL
